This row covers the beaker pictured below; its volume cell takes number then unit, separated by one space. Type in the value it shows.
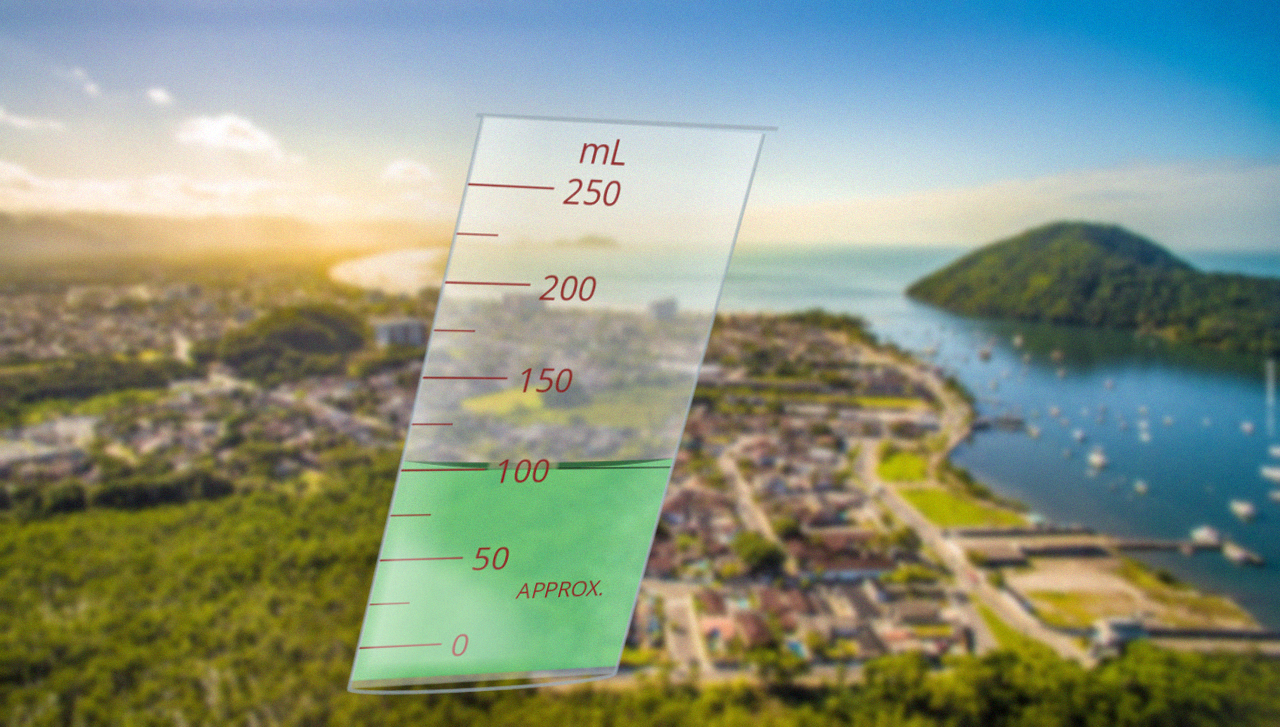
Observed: 100 mL
